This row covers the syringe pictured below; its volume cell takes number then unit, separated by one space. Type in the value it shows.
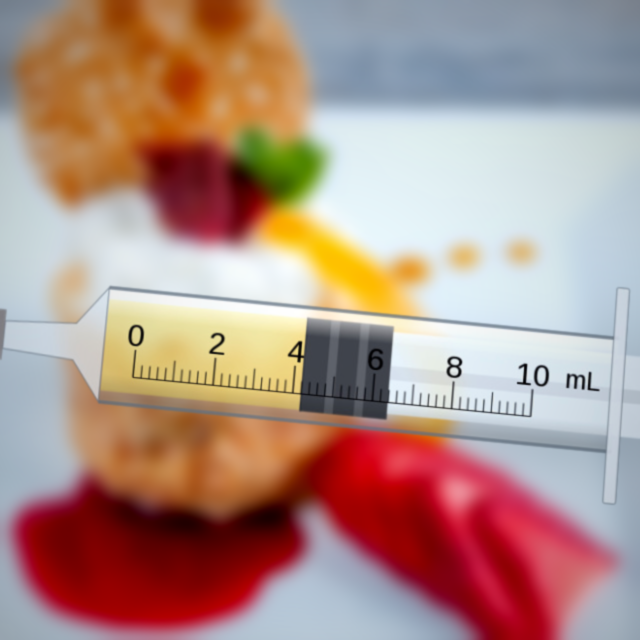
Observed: 4.2 mL
